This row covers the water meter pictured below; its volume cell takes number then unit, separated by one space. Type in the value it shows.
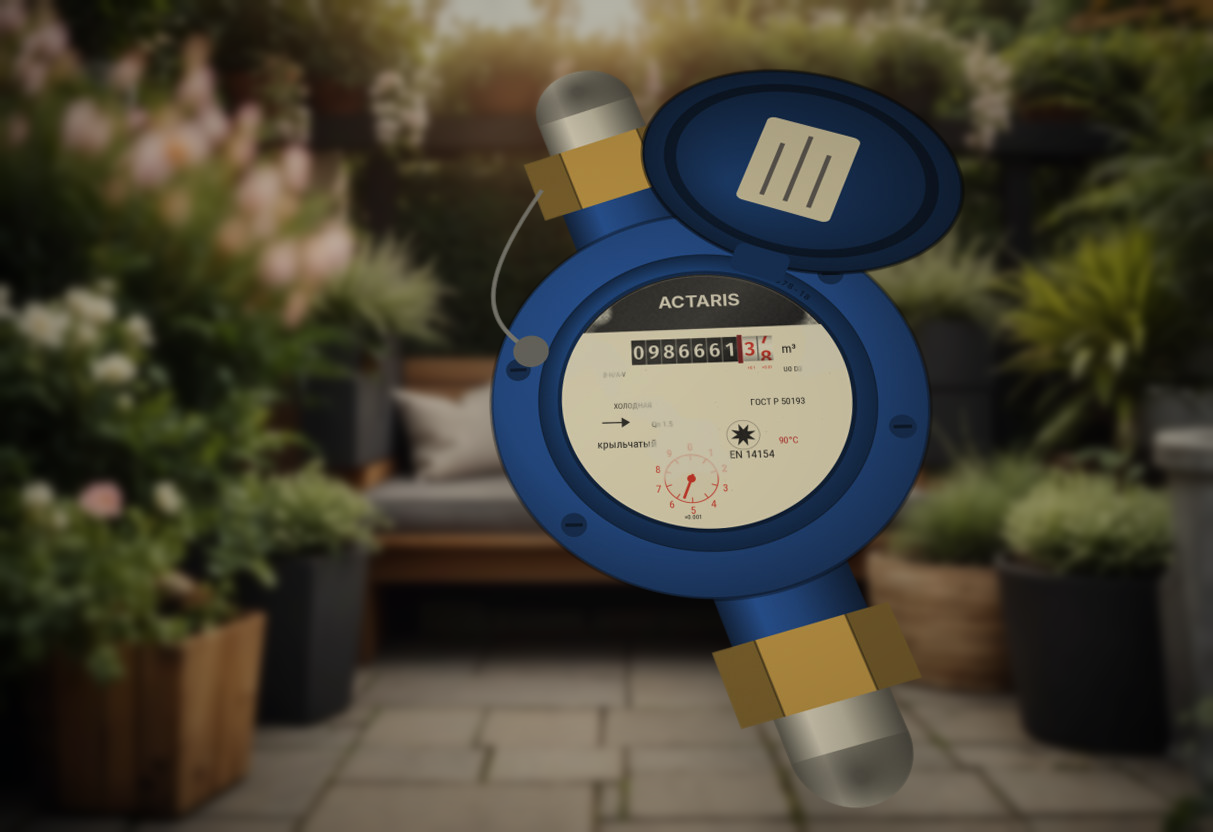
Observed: 986661.375 m³
